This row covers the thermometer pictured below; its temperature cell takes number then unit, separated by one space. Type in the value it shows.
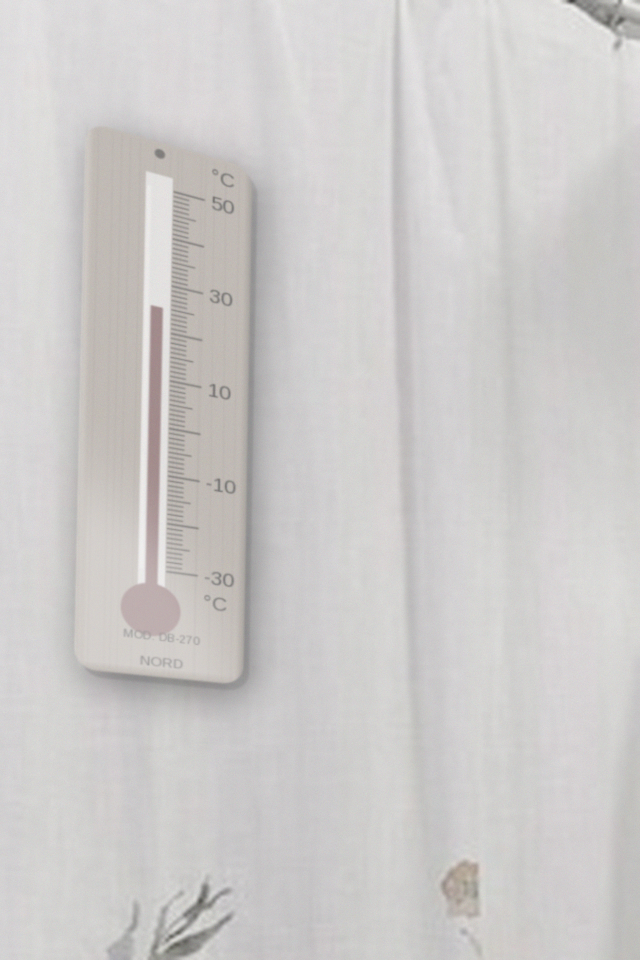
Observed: 25 °C
